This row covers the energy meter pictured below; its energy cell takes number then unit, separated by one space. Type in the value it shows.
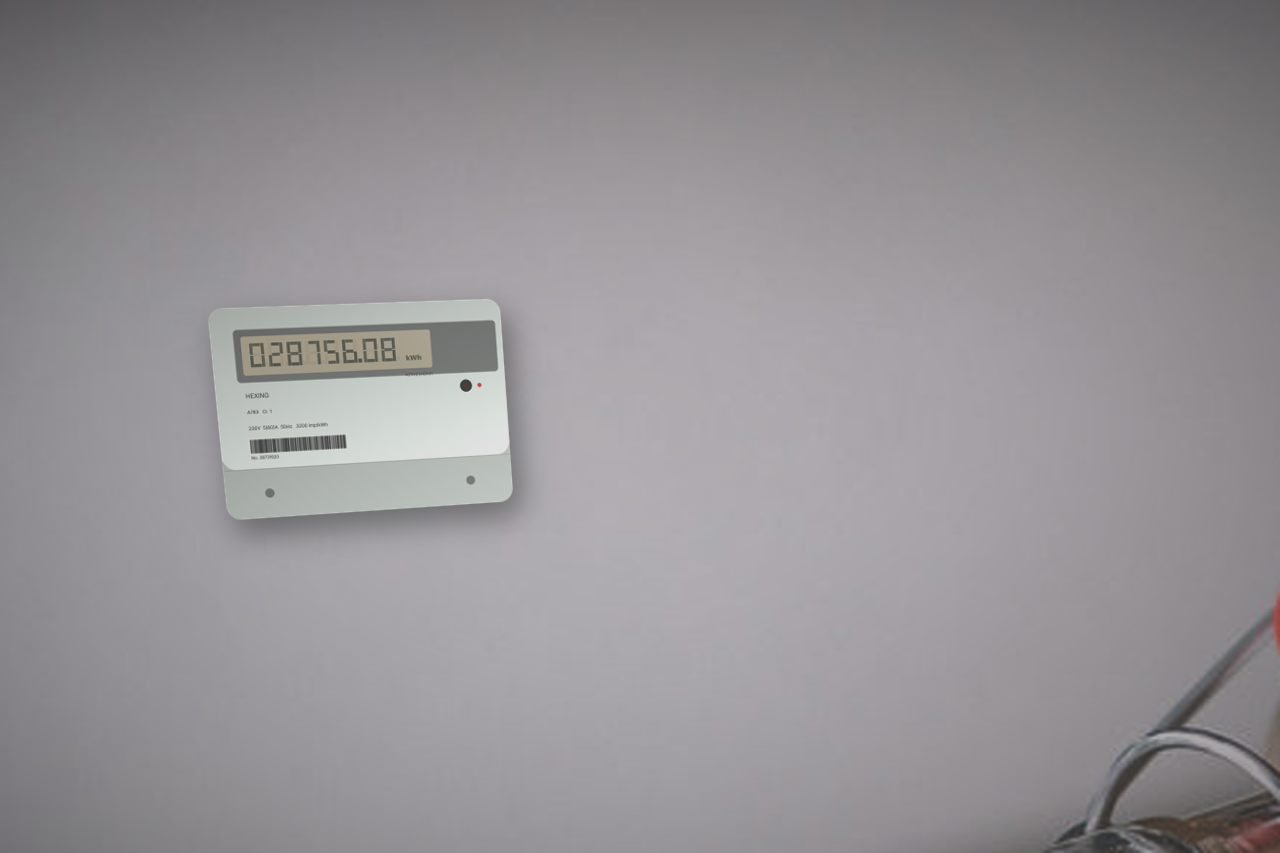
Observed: 28756.08 kWh
